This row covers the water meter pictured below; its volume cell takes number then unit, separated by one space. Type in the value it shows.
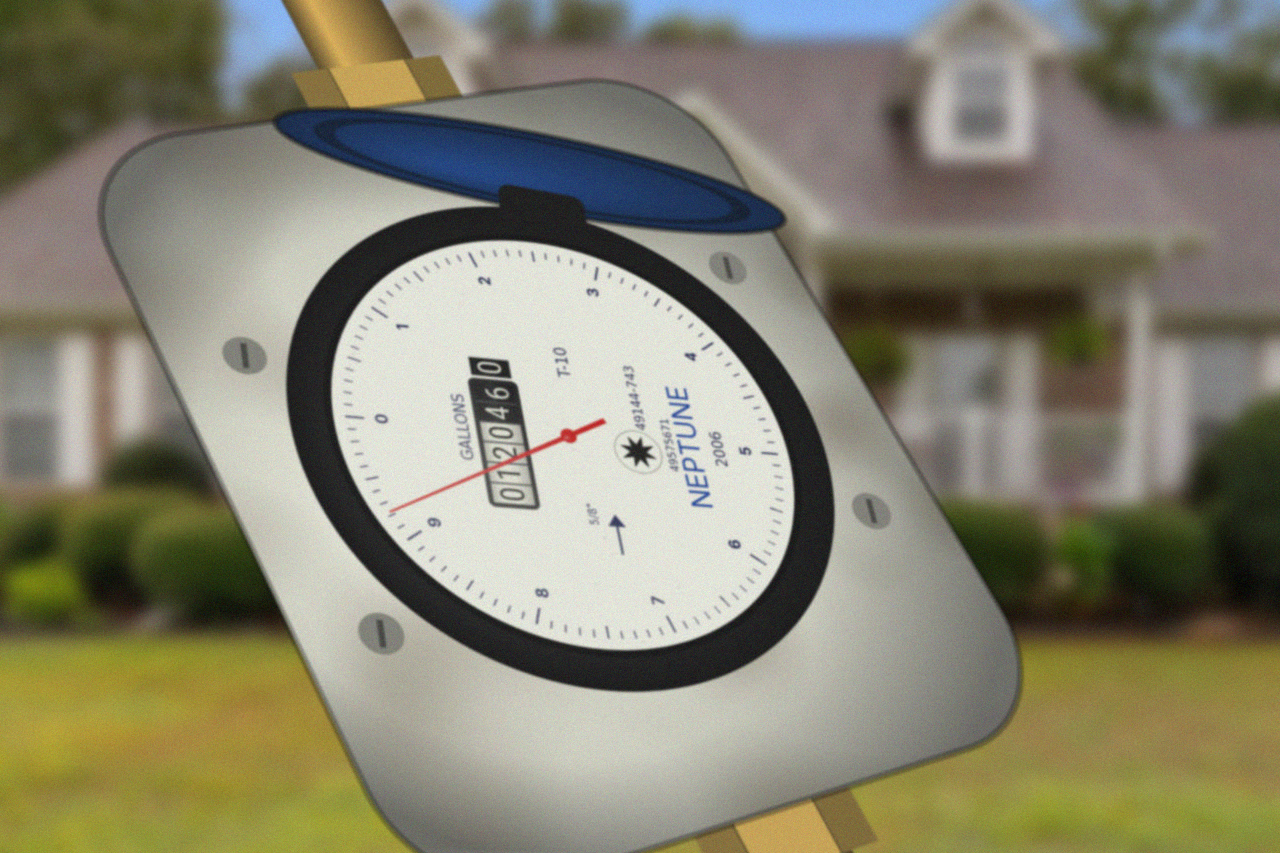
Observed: 120459.2 gal
